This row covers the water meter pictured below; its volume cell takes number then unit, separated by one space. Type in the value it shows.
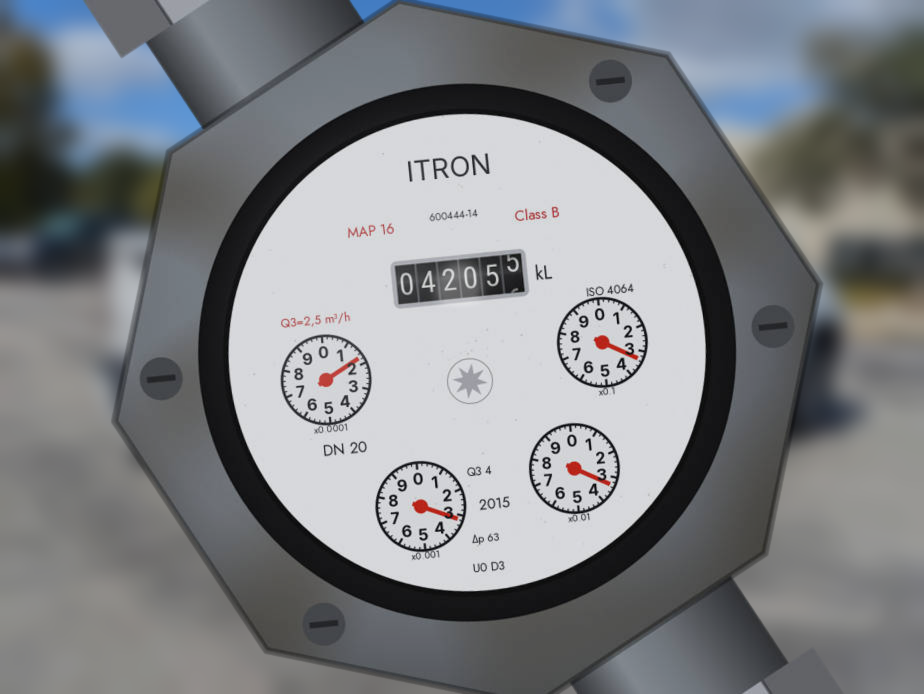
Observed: 42055.3331 kL
